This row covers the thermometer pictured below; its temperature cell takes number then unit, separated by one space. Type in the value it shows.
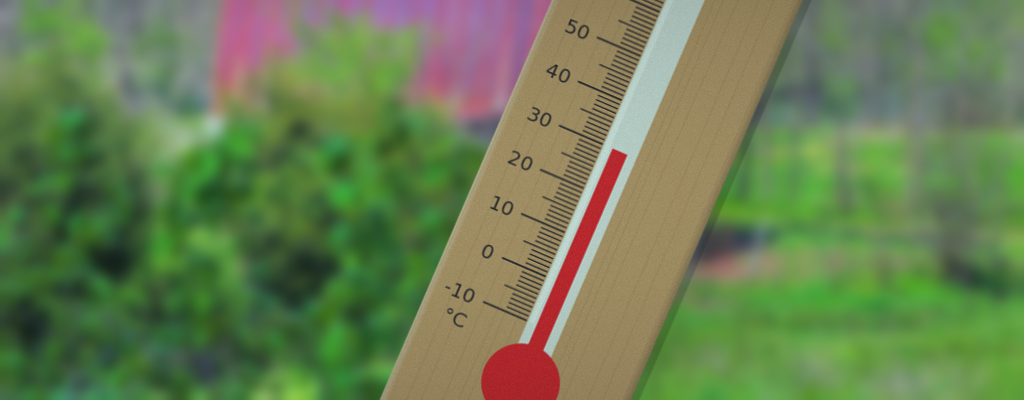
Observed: 30 °C
